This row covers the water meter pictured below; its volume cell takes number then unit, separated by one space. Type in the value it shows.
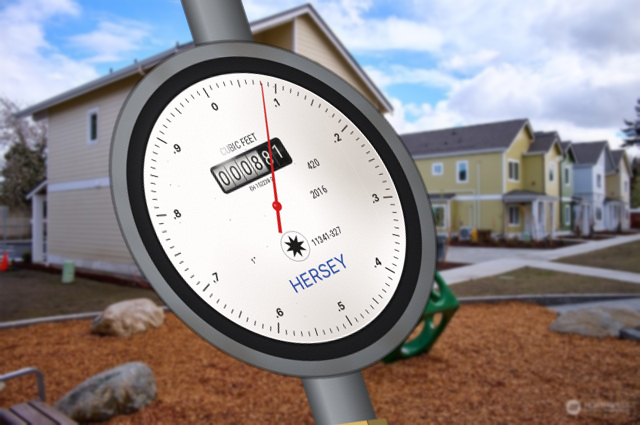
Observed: 881.08 ft³
